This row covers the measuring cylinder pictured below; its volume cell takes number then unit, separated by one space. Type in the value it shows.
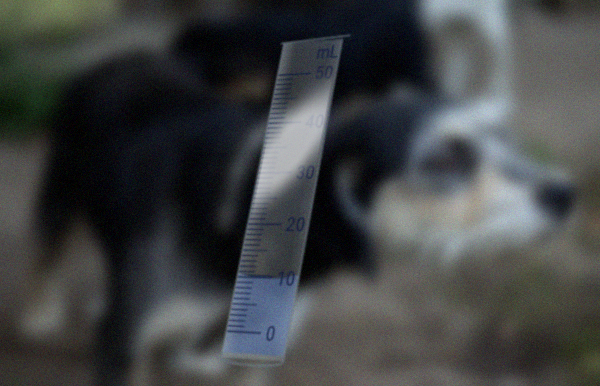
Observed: 10 mL
